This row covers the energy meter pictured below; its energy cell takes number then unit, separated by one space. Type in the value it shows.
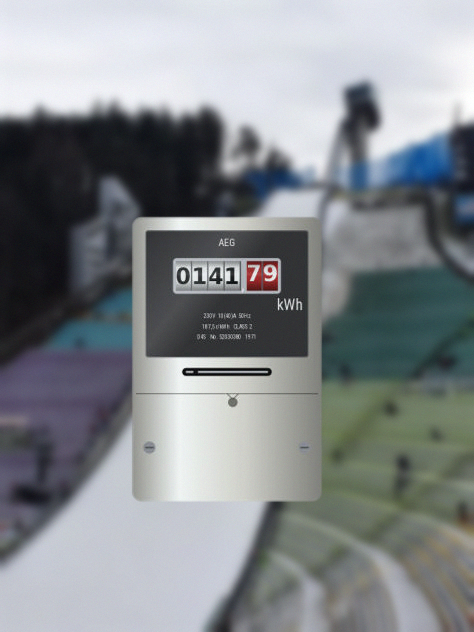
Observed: 141.79 kWh
